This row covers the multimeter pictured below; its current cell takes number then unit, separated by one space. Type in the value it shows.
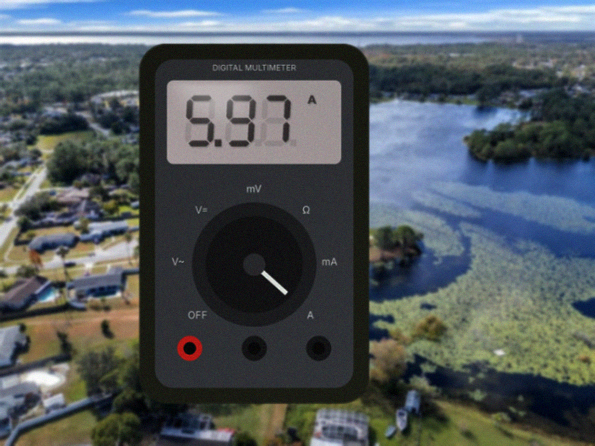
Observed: 5.97 A
